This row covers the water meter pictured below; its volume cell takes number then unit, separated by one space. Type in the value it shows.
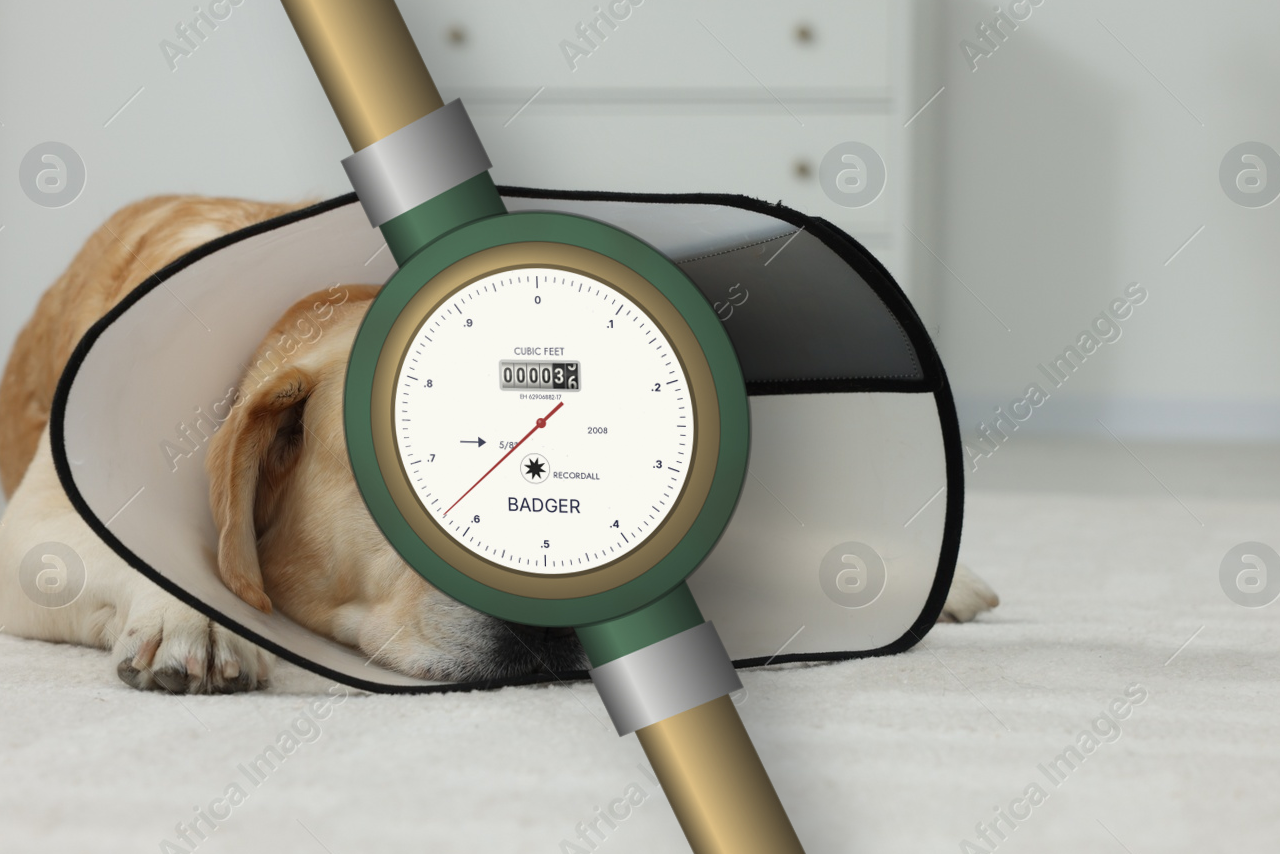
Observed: 35.63 ft³
